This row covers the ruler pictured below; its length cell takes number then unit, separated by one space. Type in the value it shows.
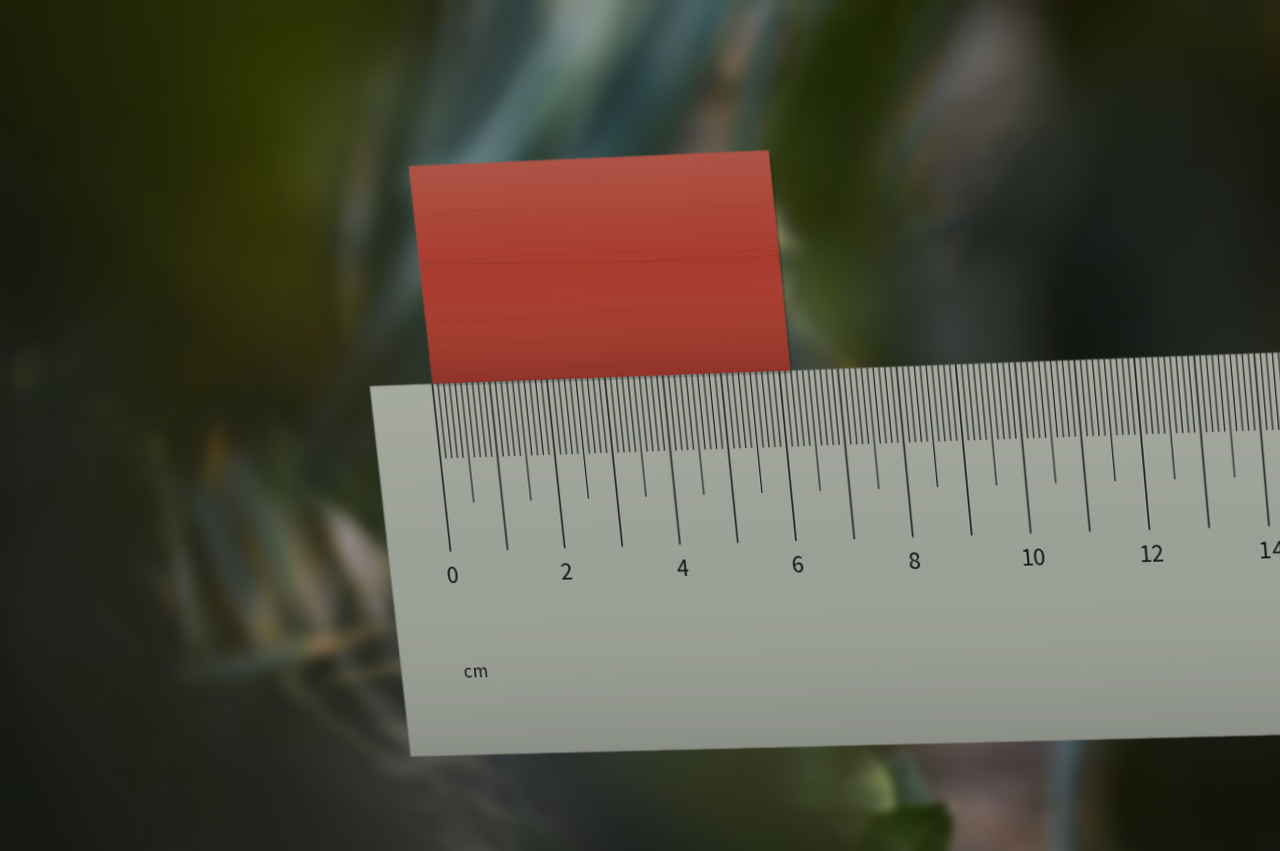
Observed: 6.2 cm
